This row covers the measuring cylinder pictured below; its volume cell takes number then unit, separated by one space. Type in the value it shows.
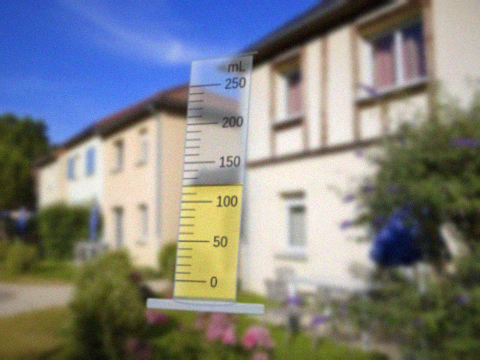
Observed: 120 mL
